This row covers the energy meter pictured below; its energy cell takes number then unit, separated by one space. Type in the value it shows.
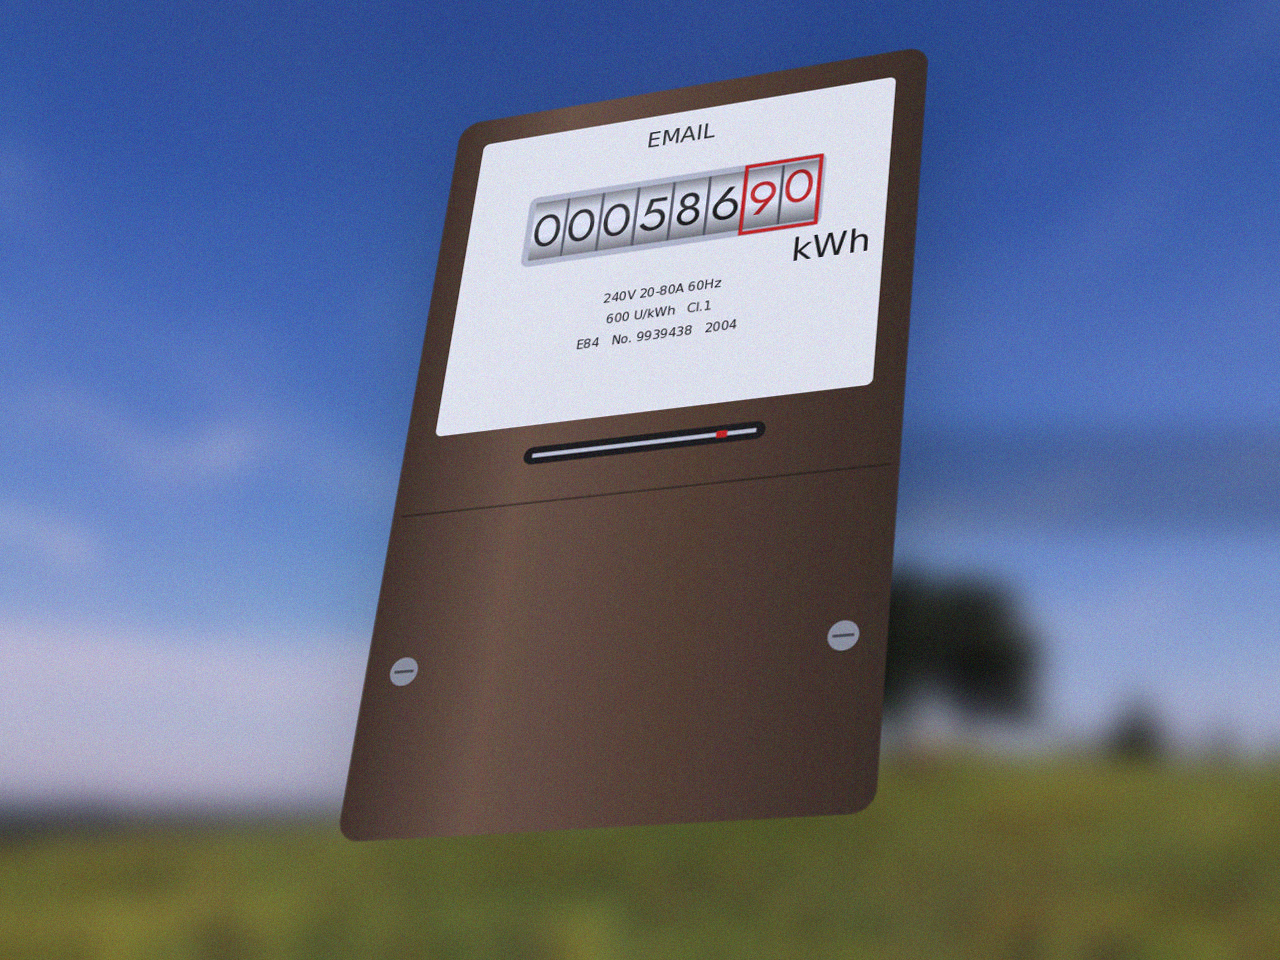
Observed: 586.90 kWh
